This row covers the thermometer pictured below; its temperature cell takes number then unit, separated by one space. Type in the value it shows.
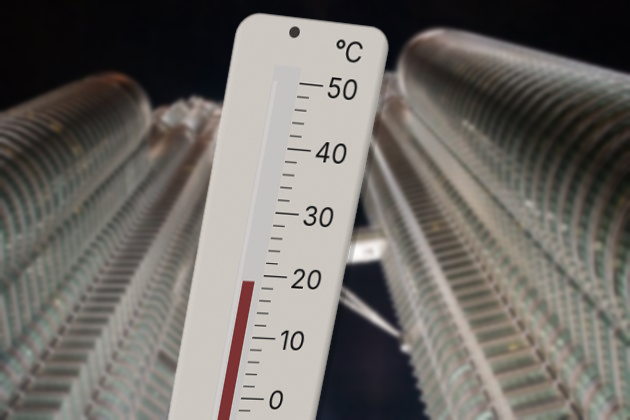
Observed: 19 °C
